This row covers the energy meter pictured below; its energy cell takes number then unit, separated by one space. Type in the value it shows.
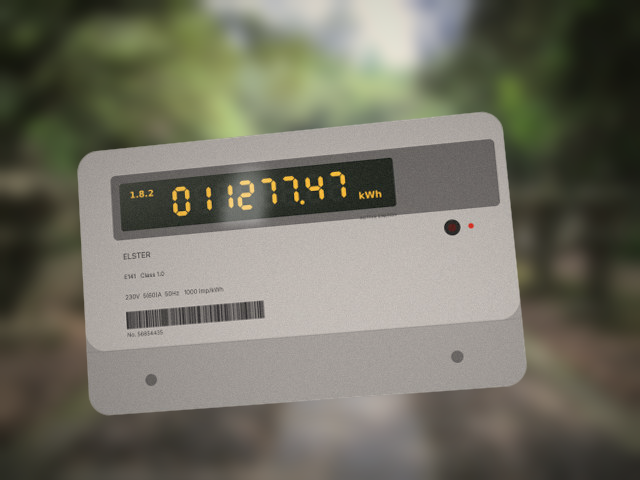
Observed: 11277.47 kWh
